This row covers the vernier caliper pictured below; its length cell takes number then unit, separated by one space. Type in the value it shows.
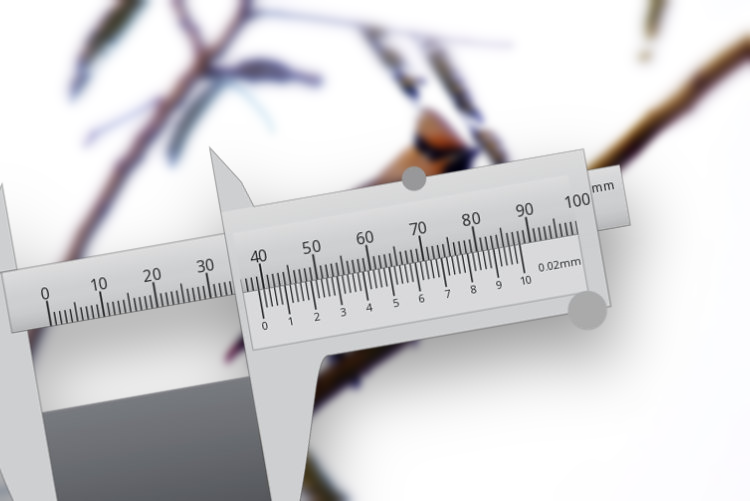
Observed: 39.0 mm
